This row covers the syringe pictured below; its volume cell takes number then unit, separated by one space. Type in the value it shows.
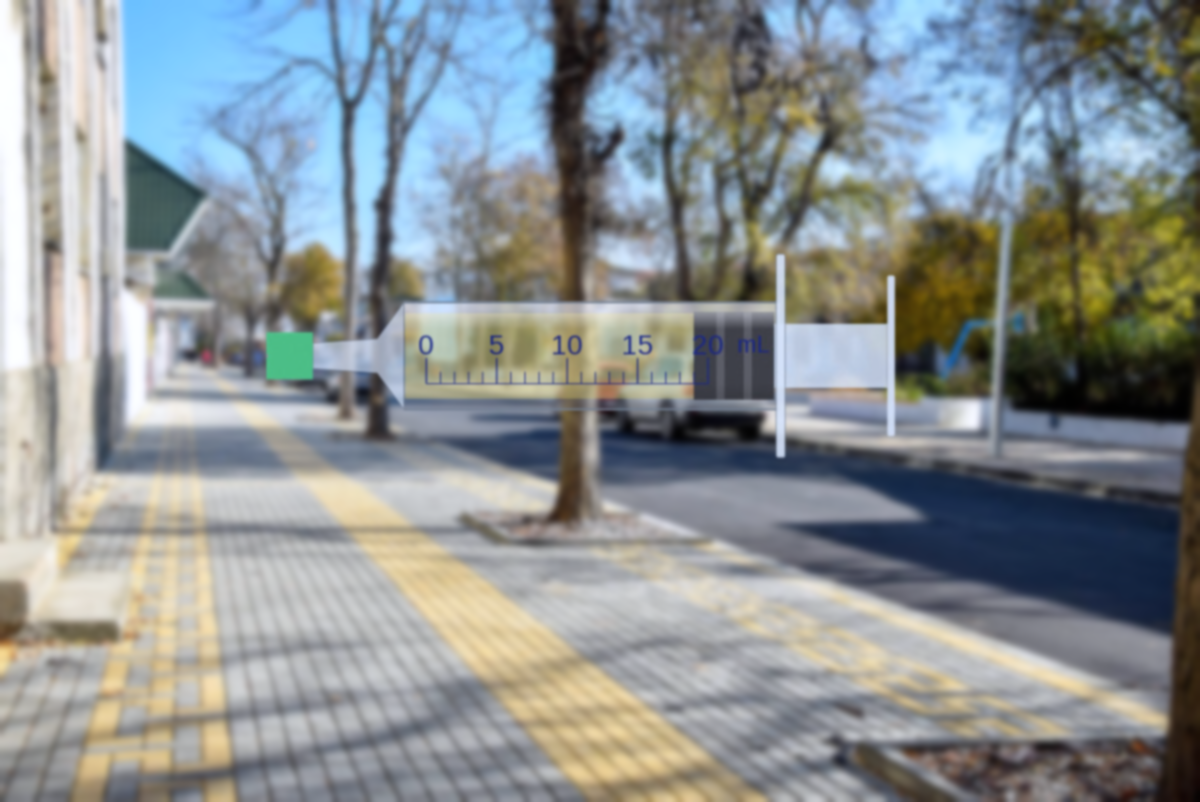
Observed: 19 mL
